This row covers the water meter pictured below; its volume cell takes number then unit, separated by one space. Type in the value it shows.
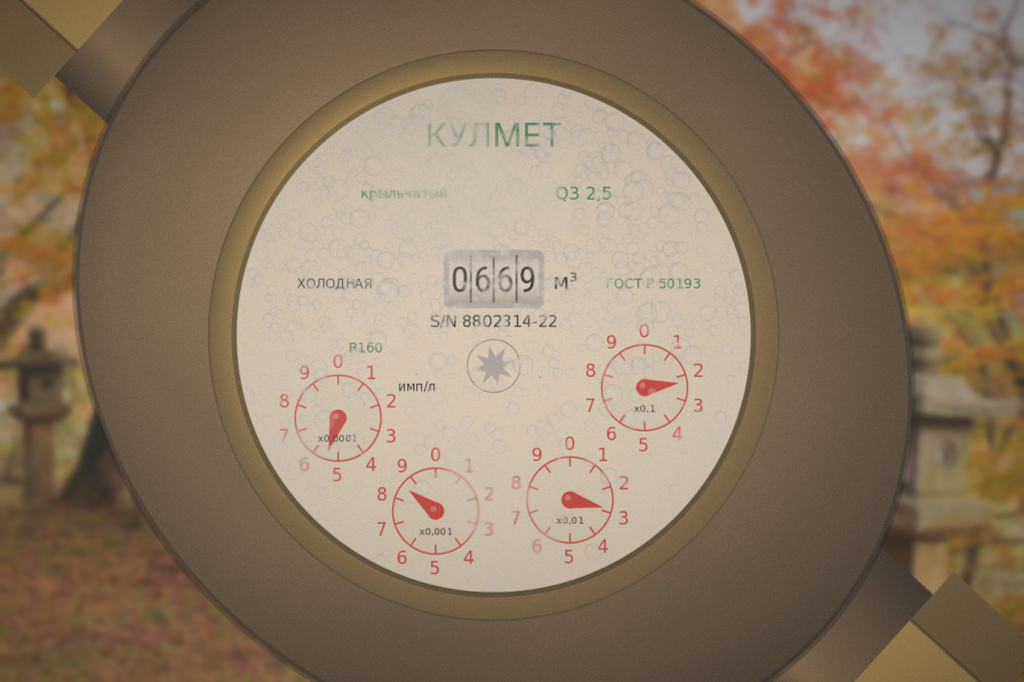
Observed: 669.2285 m³
